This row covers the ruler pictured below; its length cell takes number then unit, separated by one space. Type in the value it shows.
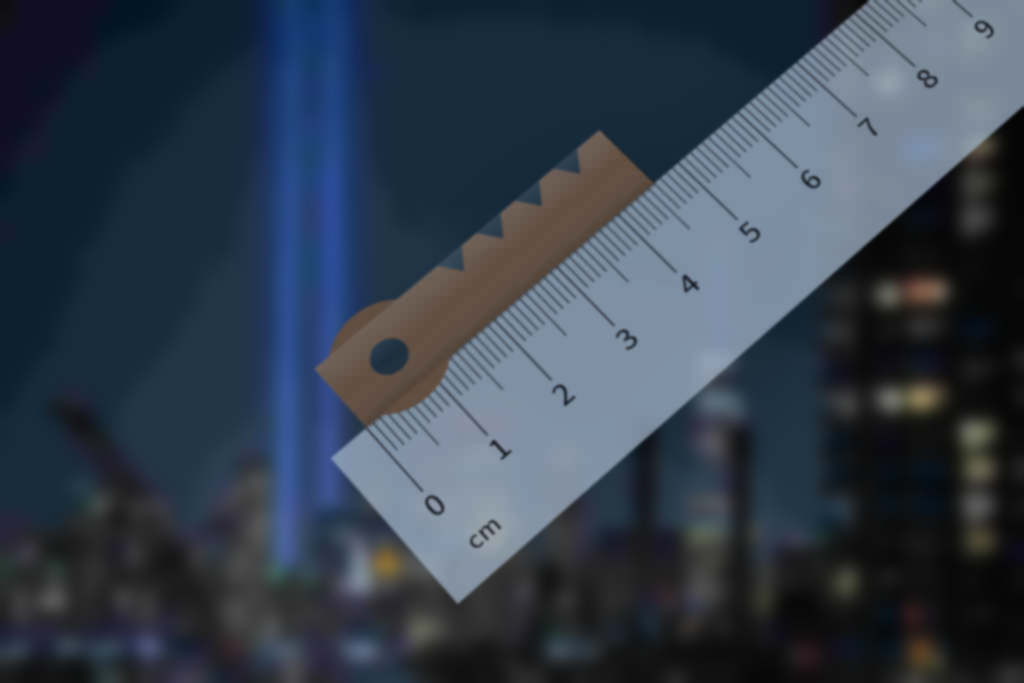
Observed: 4.6 cm
